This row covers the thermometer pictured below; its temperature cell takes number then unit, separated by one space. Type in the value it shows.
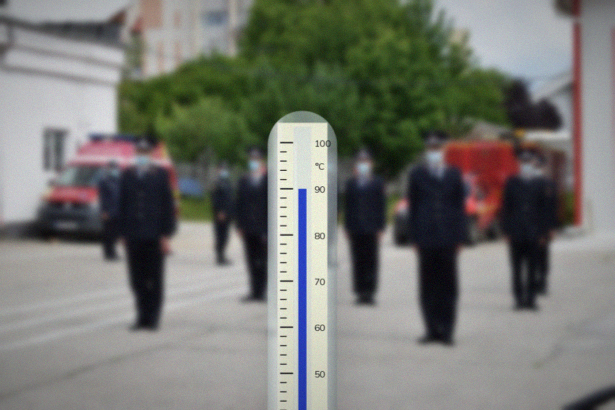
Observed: 90 °C
